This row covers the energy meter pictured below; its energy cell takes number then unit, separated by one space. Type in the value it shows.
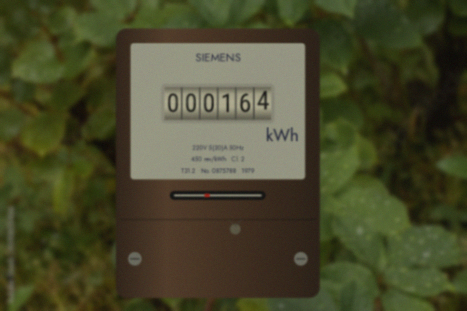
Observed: 164 kWh
